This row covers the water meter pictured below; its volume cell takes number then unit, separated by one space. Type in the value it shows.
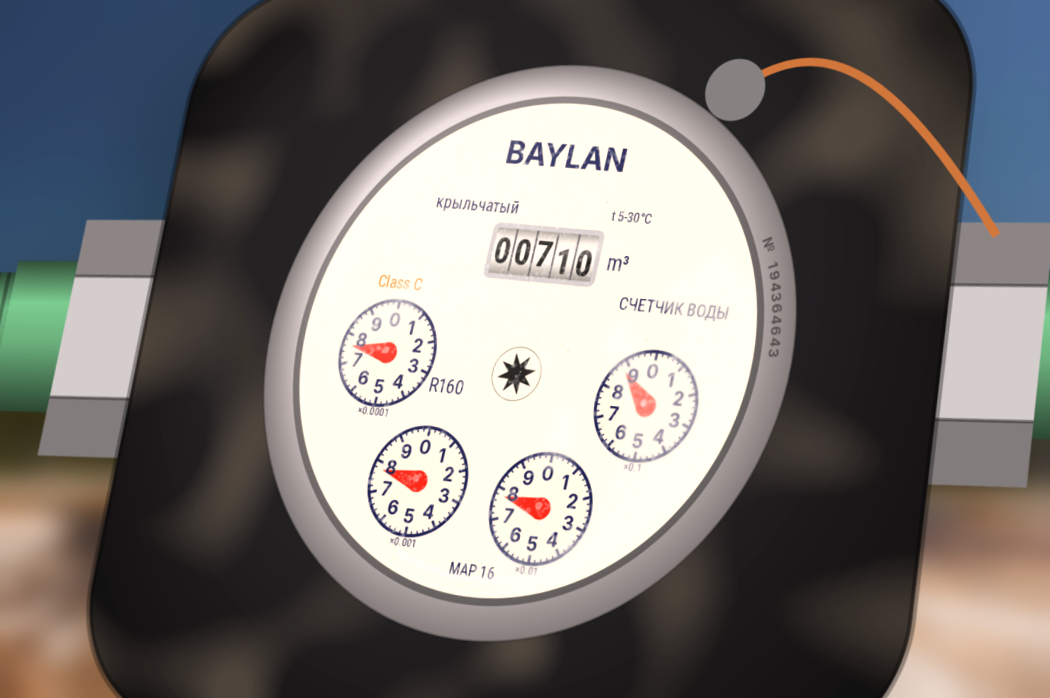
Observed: 709.8777 m³
